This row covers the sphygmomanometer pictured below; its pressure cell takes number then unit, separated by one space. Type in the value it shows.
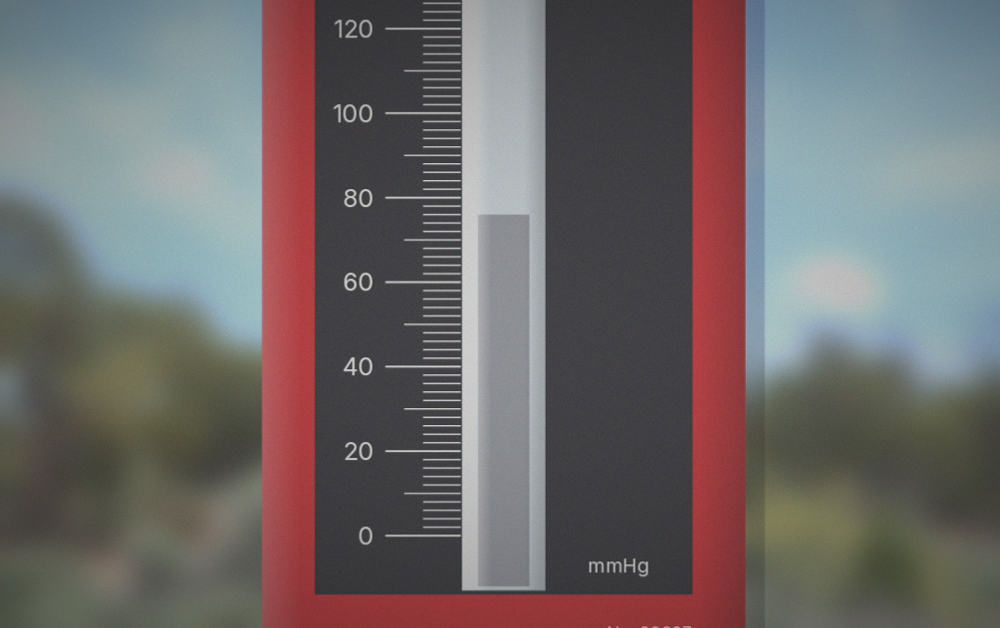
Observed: 76 mmHg
